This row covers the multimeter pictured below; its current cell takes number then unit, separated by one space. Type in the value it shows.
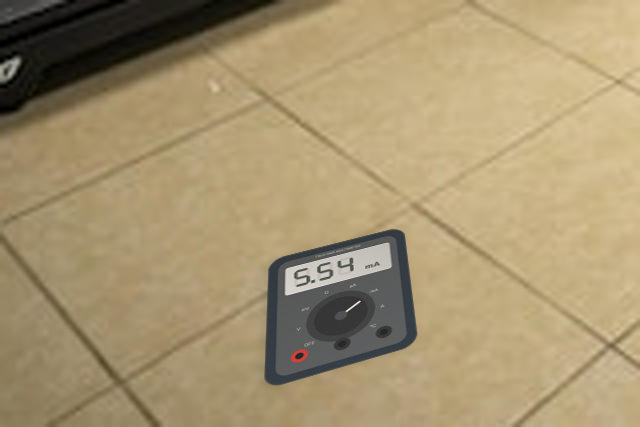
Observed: 5.54 mA
